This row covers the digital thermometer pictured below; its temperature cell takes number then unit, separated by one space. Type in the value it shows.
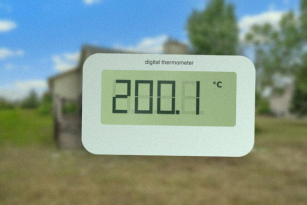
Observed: 200.1 °C
